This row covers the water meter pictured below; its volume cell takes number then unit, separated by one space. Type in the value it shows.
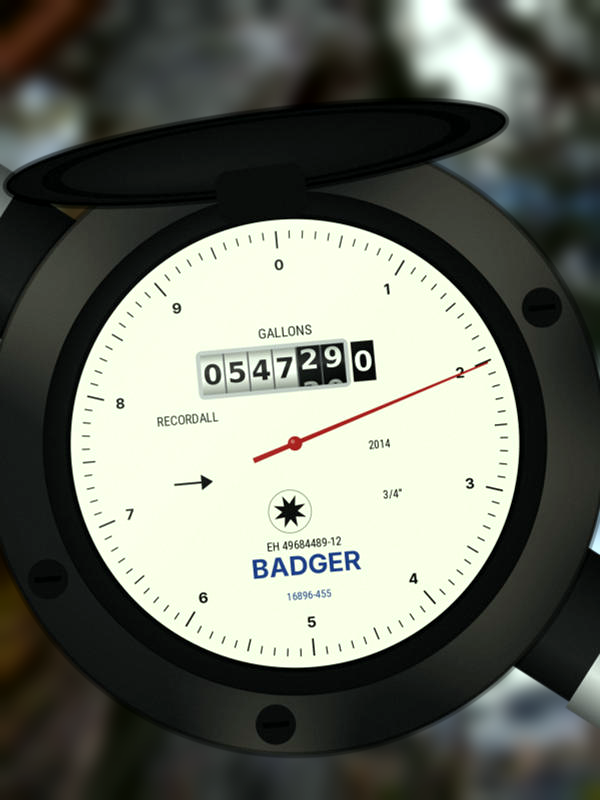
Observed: 547292.0 gal
